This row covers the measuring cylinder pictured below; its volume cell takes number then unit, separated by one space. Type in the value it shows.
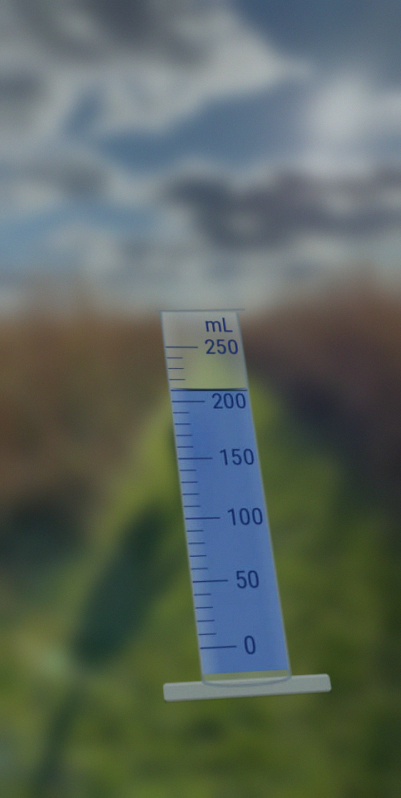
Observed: 210 mL
